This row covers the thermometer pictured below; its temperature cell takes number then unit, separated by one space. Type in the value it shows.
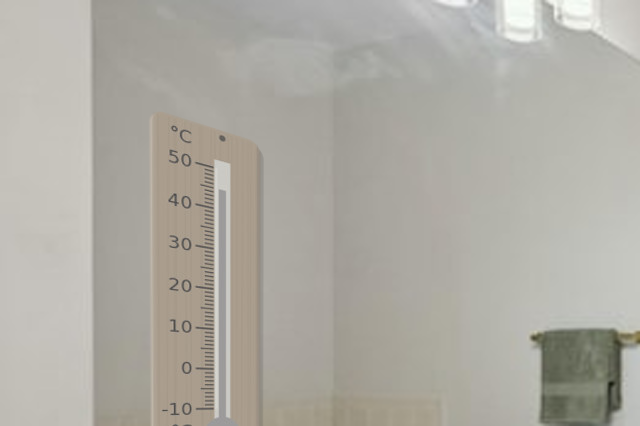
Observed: 45 °C
